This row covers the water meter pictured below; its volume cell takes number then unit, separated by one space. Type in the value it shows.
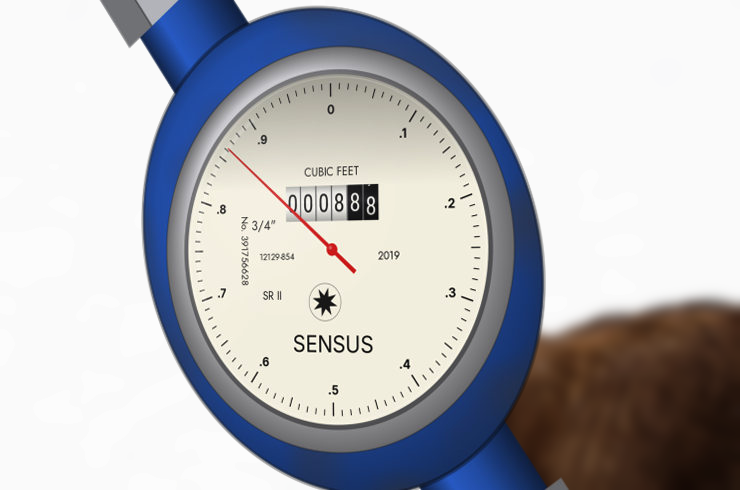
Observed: 887.86 ft³
